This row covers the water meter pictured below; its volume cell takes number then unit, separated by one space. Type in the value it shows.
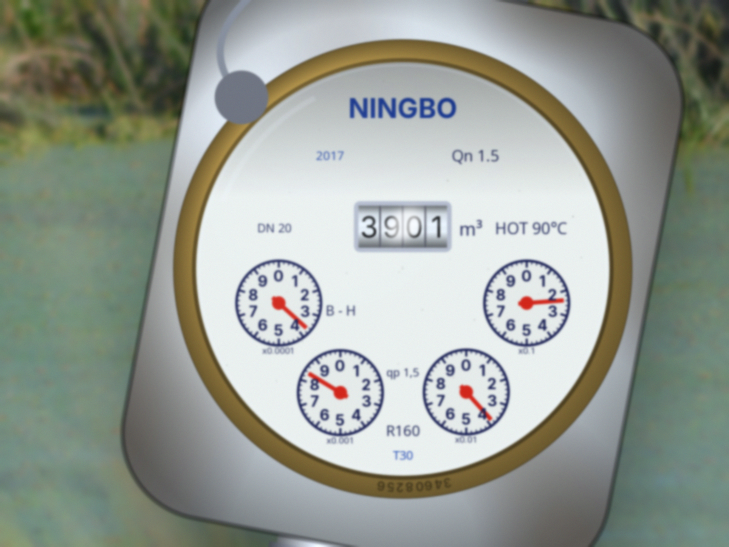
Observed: 3901.2383 m³
